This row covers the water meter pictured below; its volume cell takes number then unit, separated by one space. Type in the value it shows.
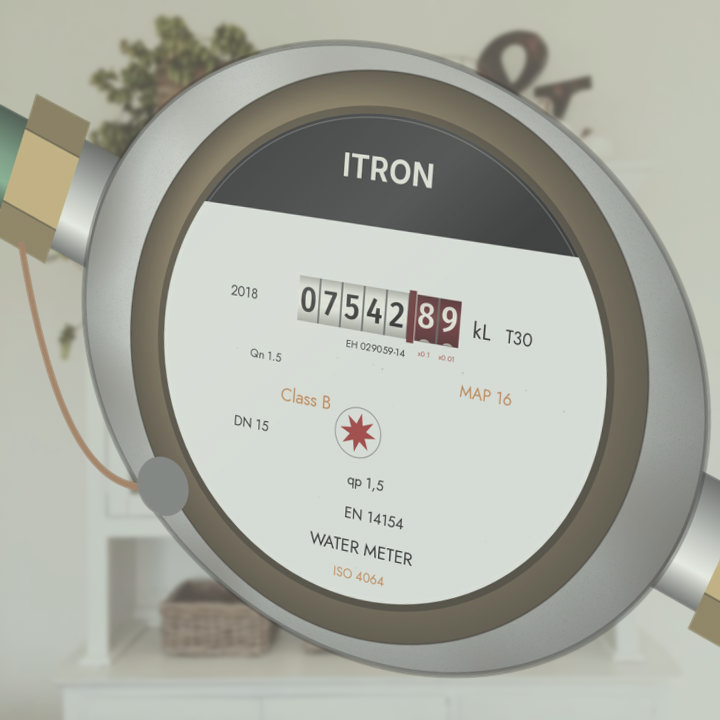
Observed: 7542.89 kL
